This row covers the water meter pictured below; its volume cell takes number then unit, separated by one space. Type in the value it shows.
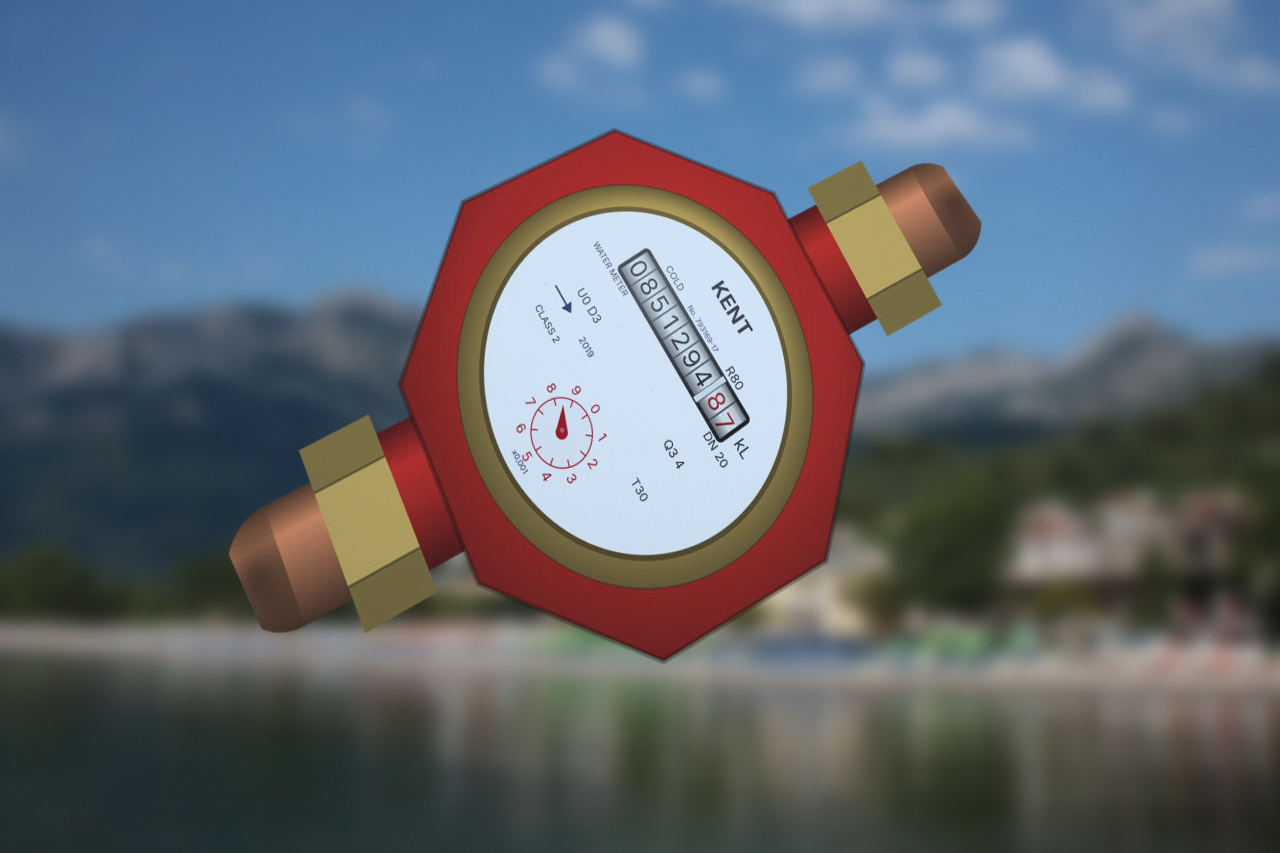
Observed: 851294.868 kL
